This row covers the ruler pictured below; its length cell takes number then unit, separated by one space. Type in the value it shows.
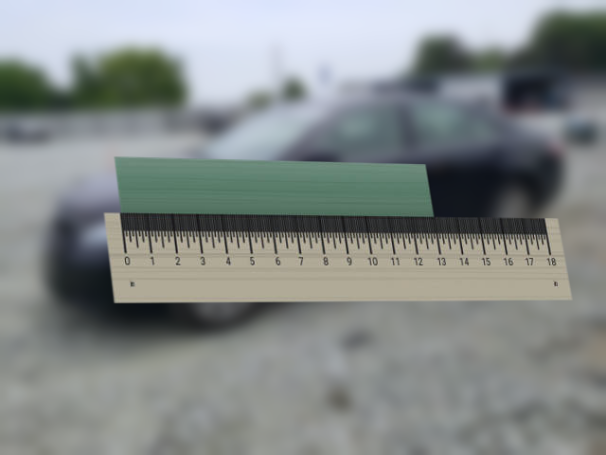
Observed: 13 in
